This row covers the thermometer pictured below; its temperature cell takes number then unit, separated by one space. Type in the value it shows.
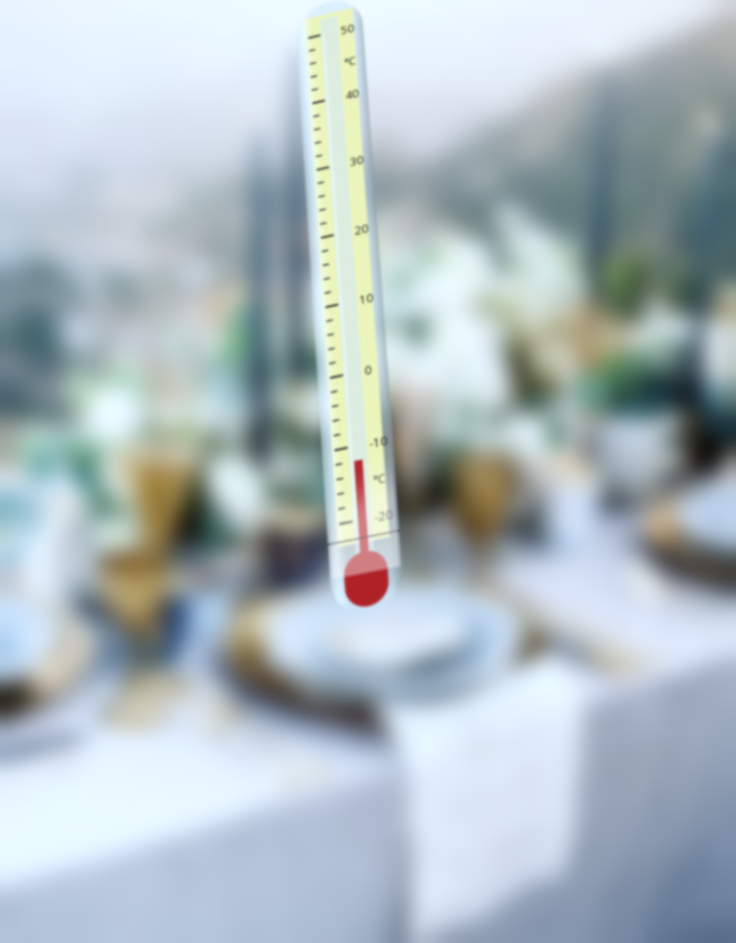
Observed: -12 °C
